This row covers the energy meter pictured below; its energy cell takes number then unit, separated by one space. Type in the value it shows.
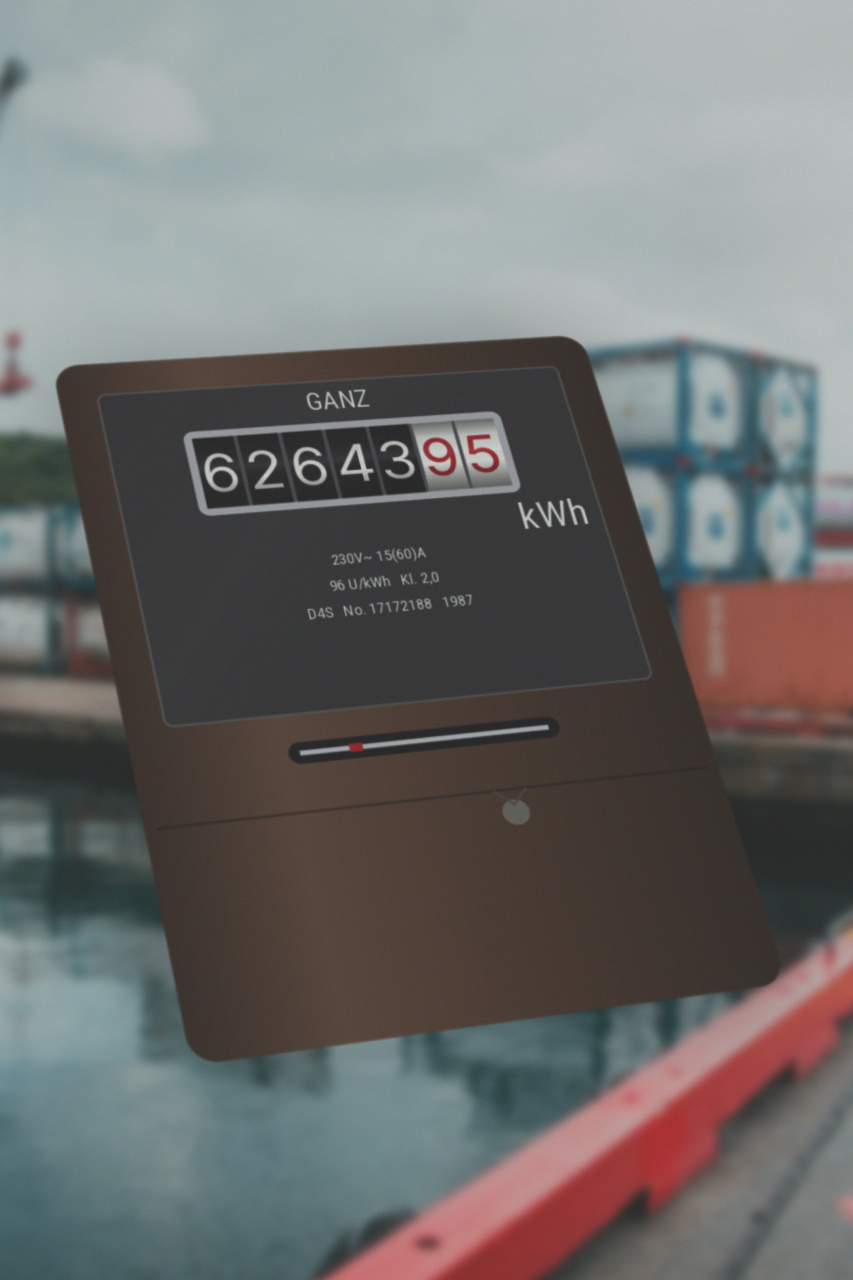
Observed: 62643.95 kWh
